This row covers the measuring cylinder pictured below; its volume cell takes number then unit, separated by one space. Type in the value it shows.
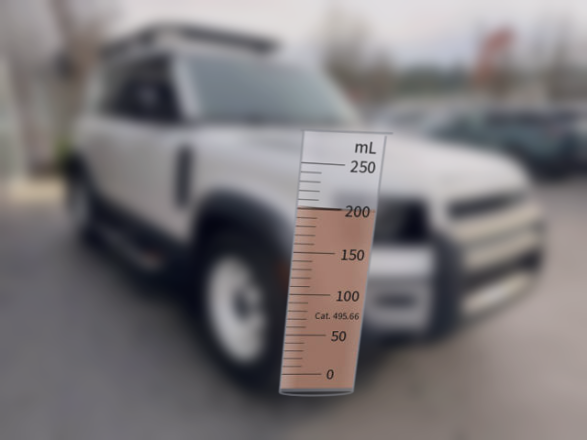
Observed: 200 mL
